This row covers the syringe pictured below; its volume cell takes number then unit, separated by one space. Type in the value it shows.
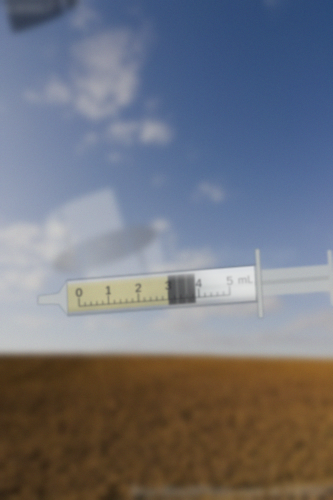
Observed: 3 mL
